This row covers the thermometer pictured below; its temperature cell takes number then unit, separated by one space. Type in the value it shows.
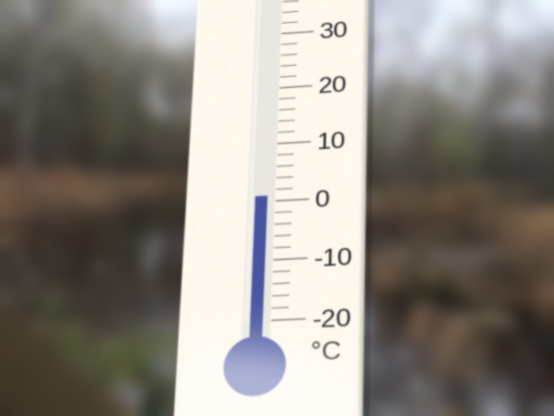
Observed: 1 °C
